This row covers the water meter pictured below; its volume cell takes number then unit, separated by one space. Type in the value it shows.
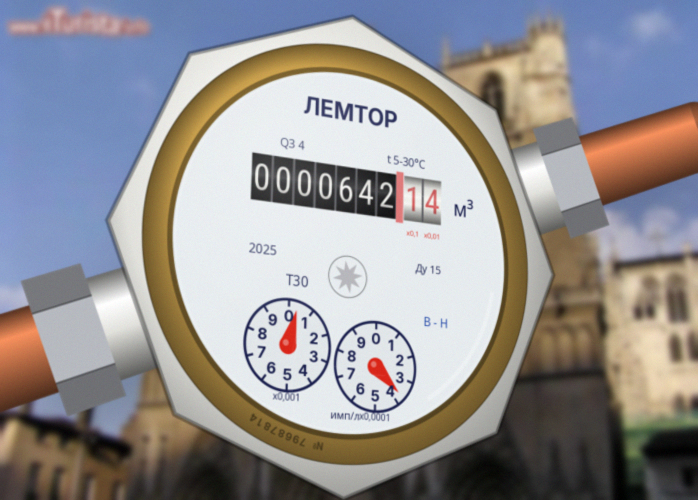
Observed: 642.1403 m³
